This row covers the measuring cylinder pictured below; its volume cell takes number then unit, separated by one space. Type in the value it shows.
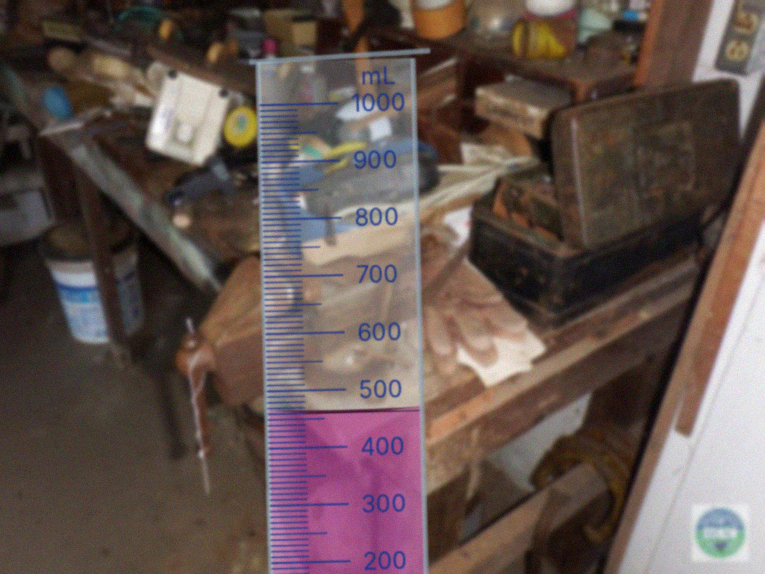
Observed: 460 mL
